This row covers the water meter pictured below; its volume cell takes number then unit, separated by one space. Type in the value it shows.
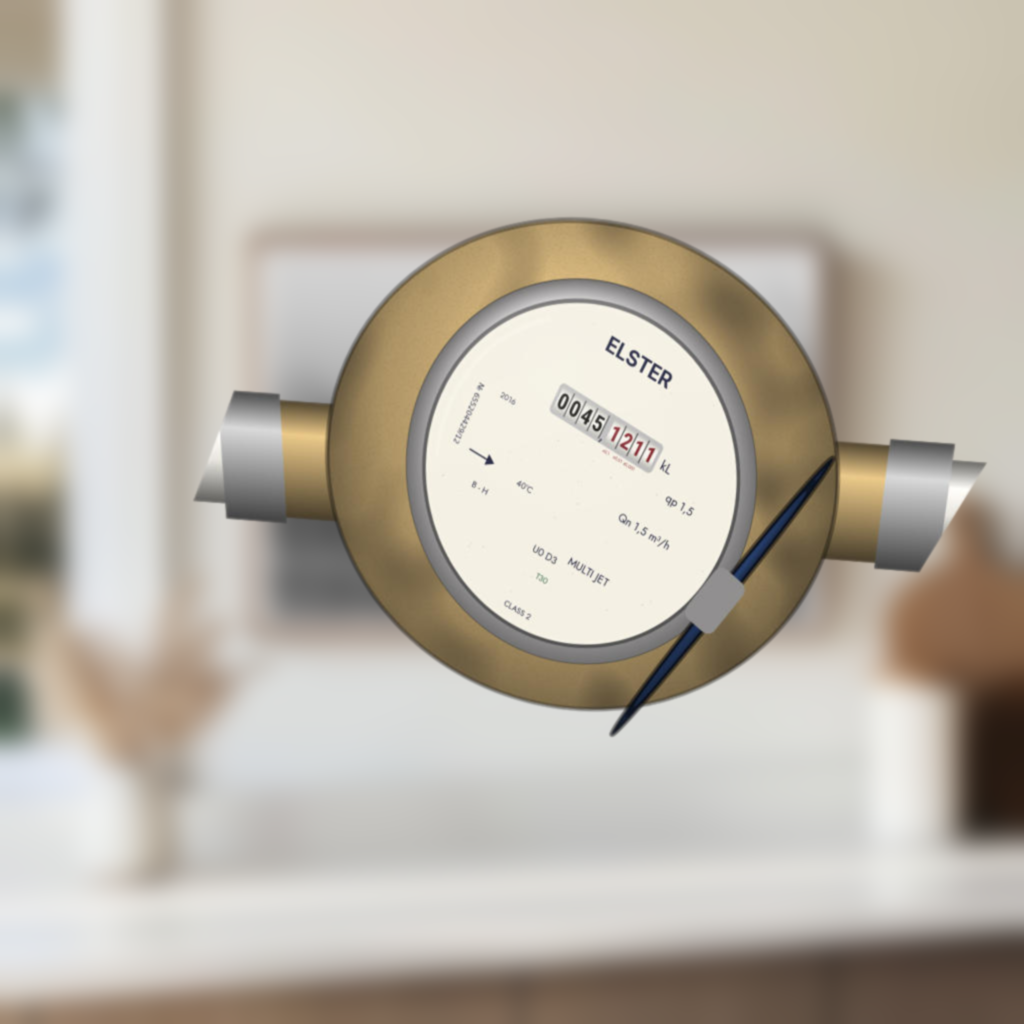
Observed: 45.1211 kL
